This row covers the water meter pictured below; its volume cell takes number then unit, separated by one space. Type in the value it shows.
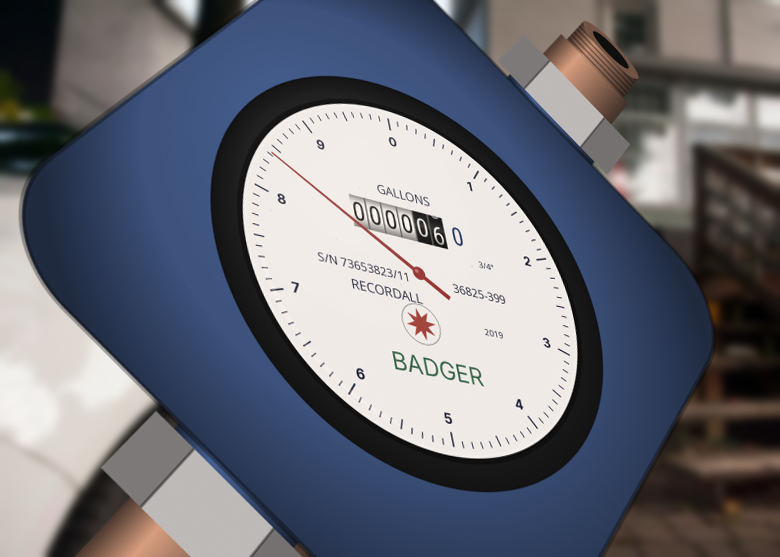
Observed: 58.4 gal
